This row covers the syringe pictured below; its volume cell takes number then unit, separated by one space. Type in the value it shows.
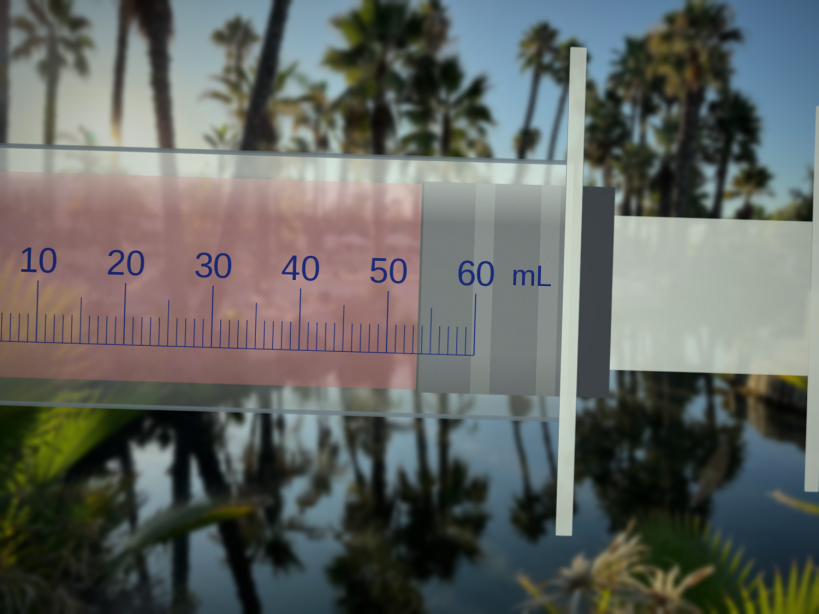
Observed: 53.5 mL
